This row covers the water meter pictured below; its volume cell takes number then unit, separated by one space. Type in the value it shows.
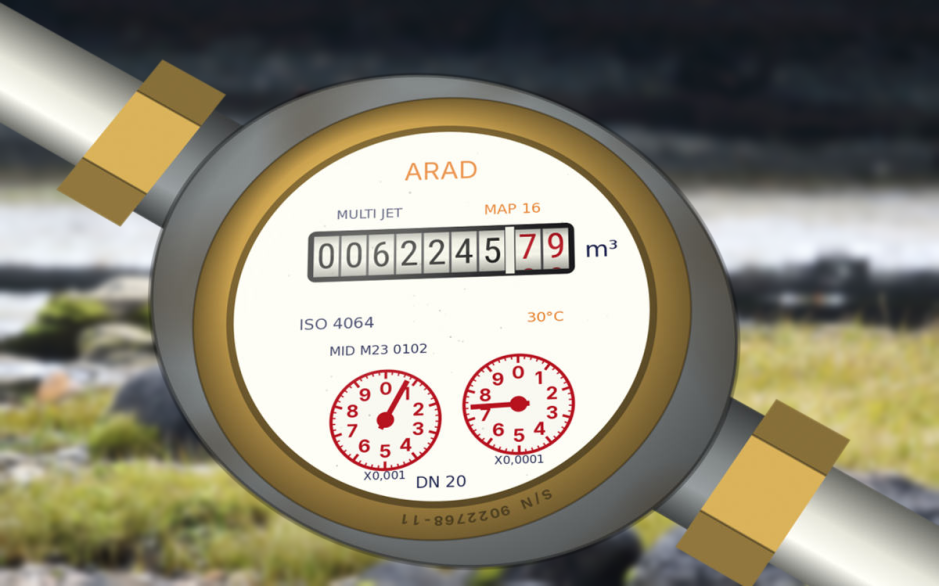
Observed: 62245.7907 m³
